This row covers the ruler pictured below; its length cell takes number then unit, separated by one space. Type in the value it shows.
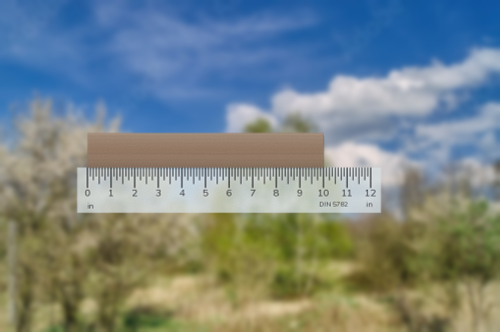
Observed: 10 in
